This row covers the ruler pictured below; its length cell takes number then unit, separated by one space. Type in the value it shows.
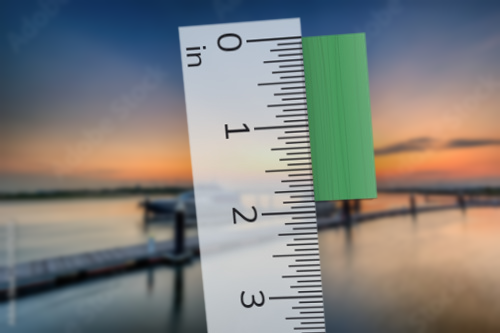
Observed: 1.875 in
